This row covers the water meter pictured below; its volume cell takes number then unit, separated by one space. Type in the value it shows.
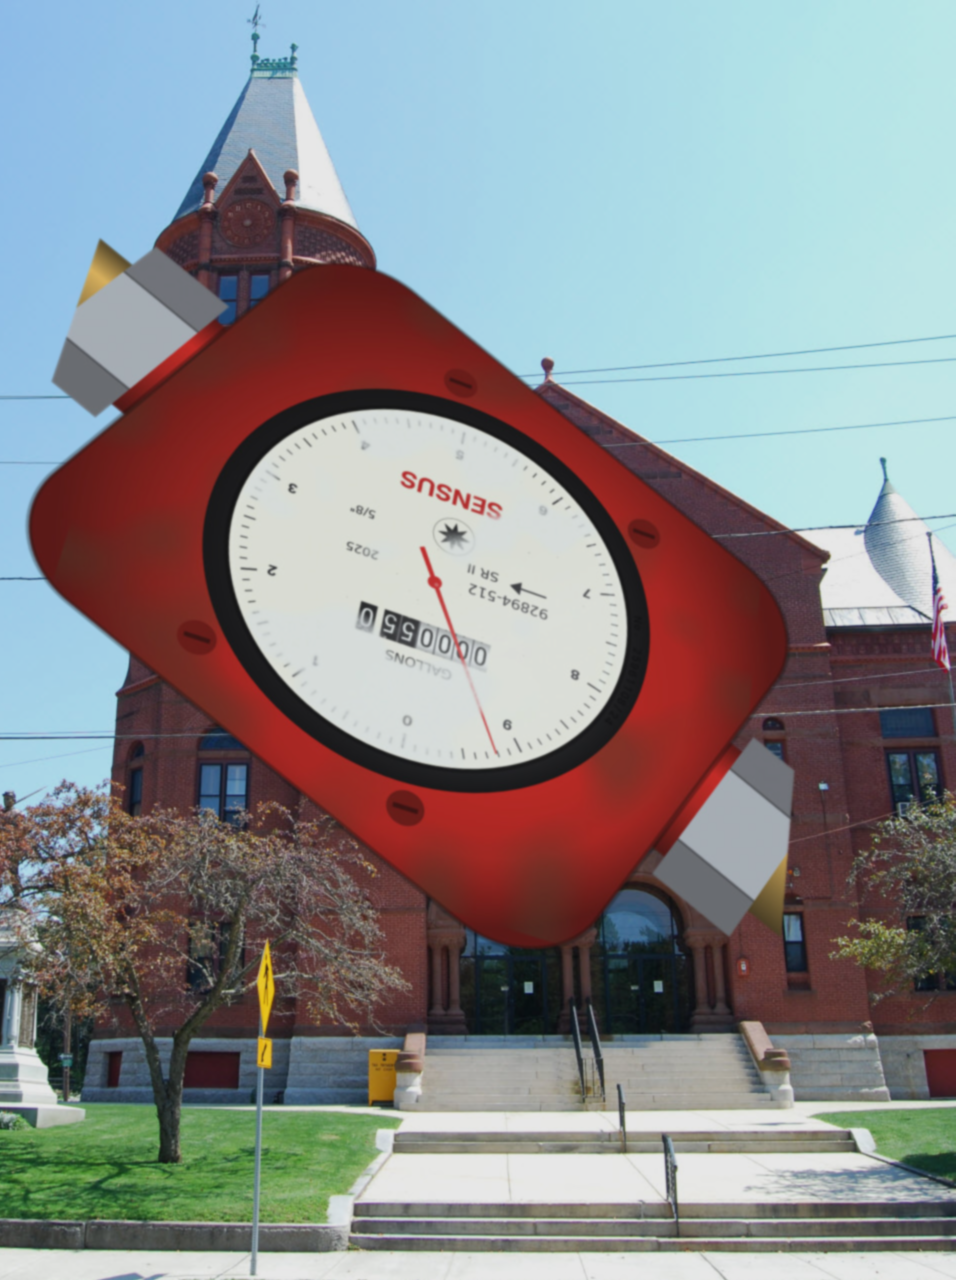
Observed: 549.2 gal
